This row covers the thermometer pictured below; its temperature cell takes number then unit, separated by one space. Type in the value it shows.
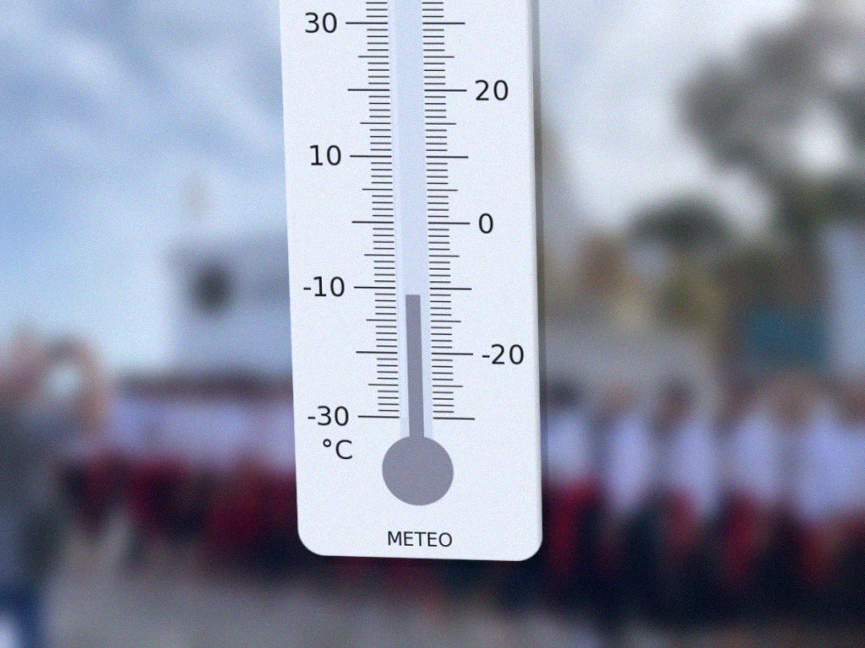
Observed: -11 °C
